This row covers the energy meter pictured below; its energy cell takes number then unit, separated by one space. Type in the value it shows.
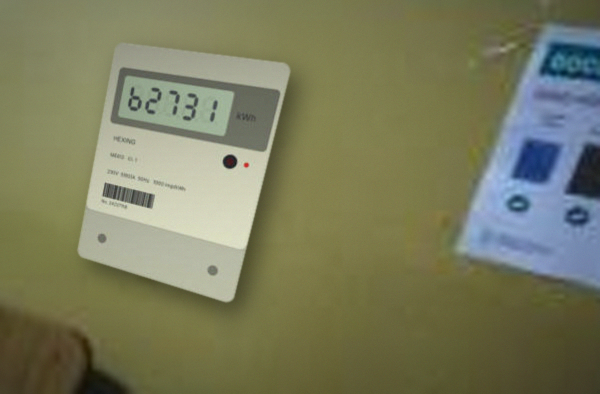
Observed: 62731 kWh
